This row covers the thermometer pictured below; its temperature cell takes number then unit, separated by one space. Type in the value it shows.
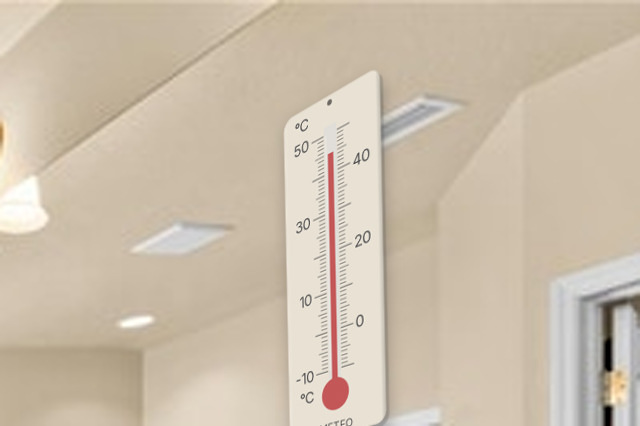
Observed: 45 °C
